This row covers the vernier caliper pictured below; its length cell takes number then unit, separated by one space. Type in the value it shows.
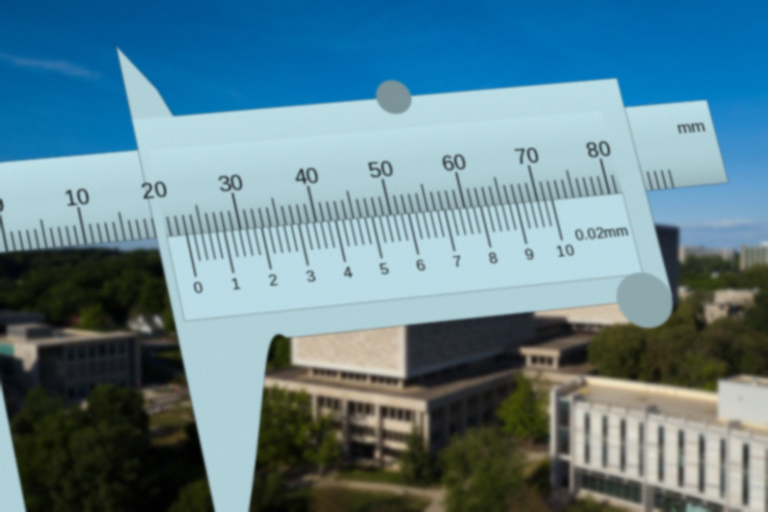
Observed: 23.0 mm
